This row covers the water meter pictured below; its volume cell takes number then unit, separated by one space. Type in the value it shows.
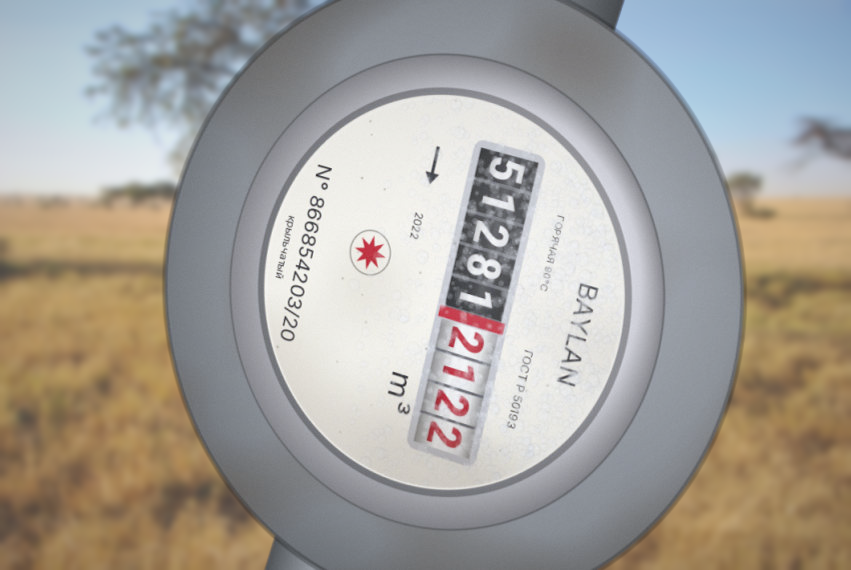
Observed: 51281.2122 m³
